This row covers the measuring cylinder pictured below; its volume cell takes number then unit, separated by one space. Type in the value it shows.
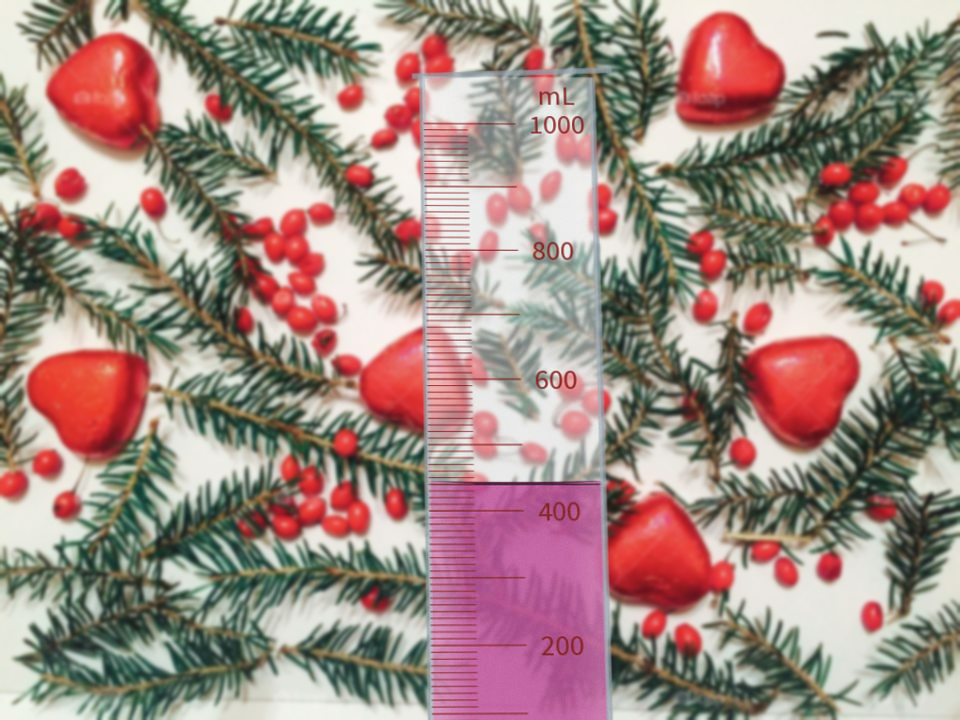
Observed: 440 mL
